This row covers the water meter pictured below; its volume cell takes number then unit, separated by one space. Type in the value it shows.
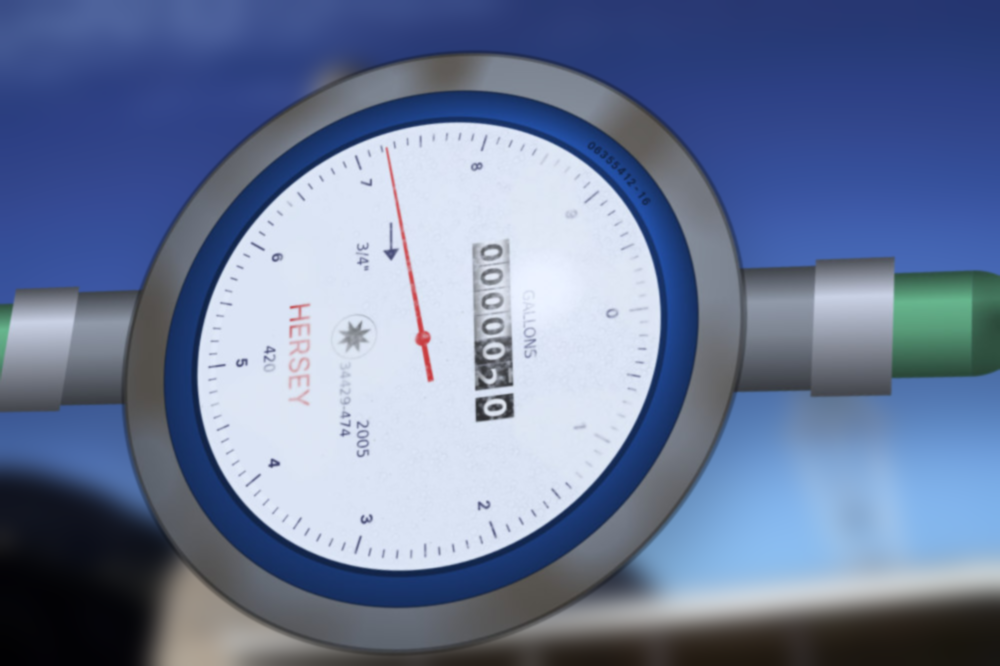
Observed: 17.2 gal
